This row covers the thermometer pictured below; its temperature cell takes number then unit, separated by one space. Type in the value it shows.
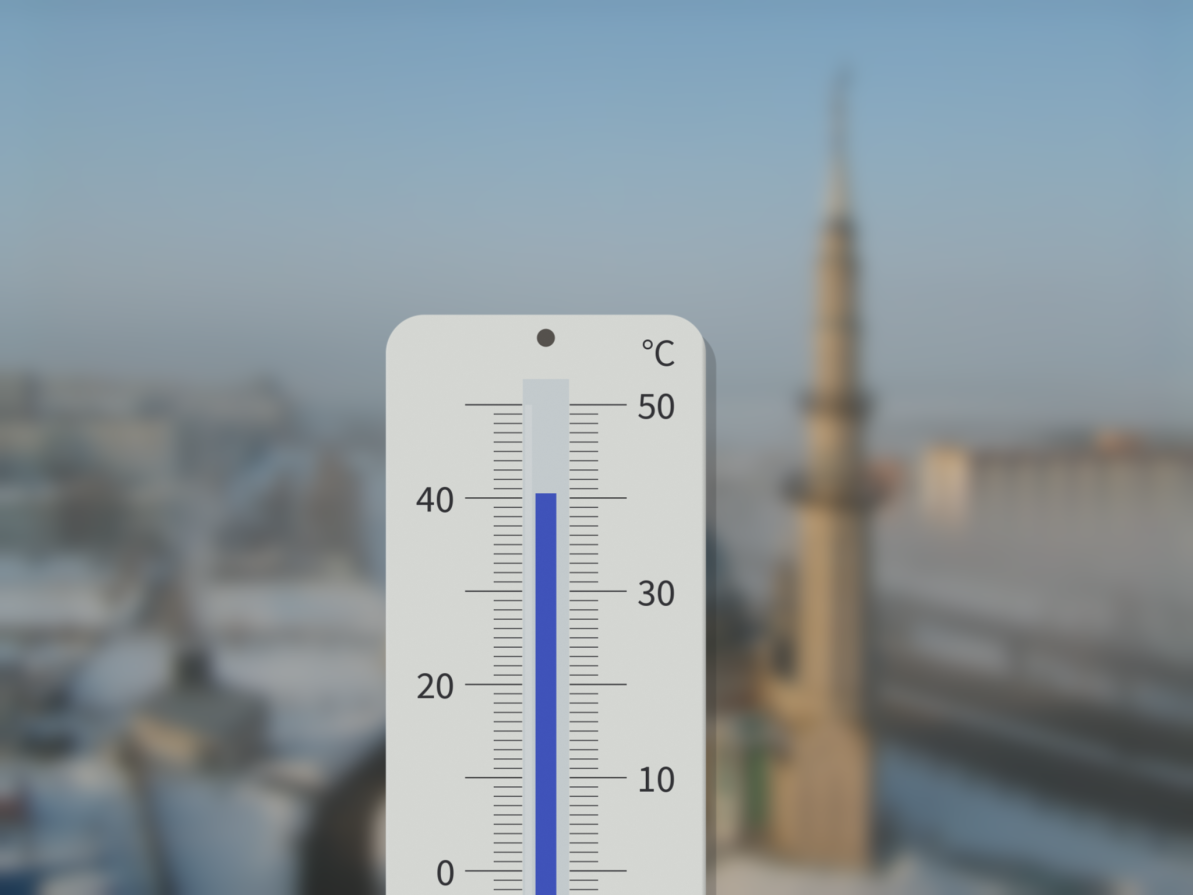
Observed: 40.5 °C
